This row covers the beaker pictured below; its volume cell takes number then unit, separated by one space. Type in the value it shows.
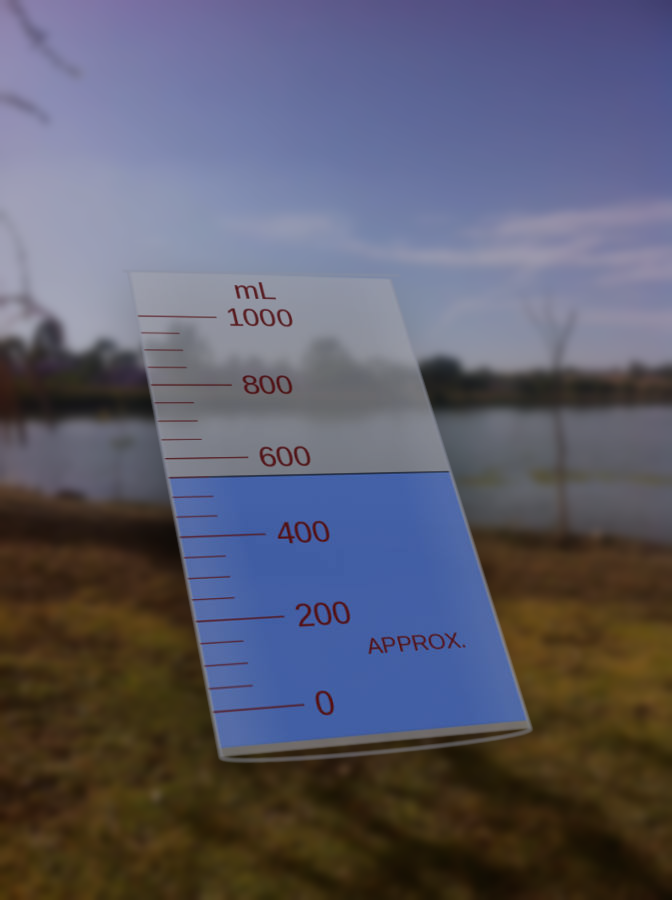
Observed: 550 mL
